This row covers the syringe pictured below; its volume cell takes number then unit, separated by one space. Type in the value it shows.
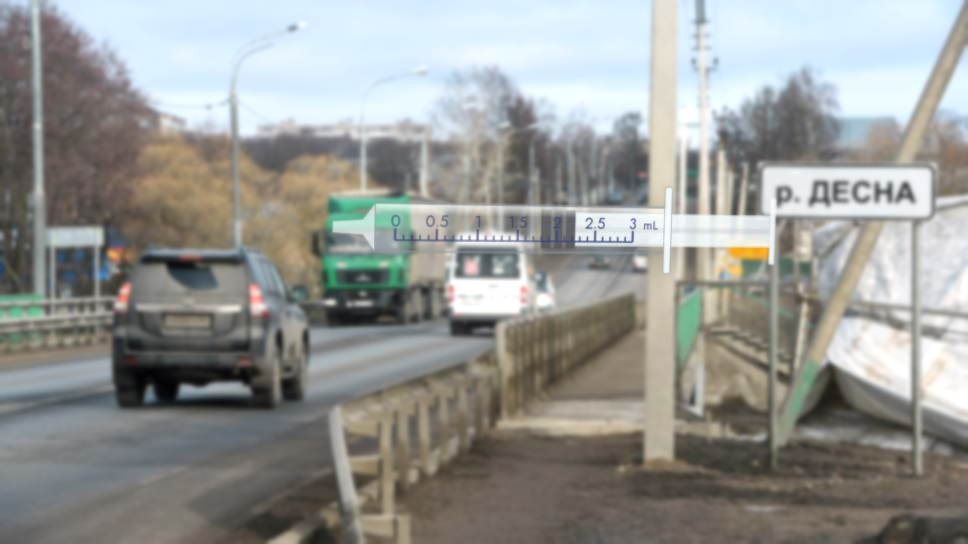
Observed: 1.8 mL
